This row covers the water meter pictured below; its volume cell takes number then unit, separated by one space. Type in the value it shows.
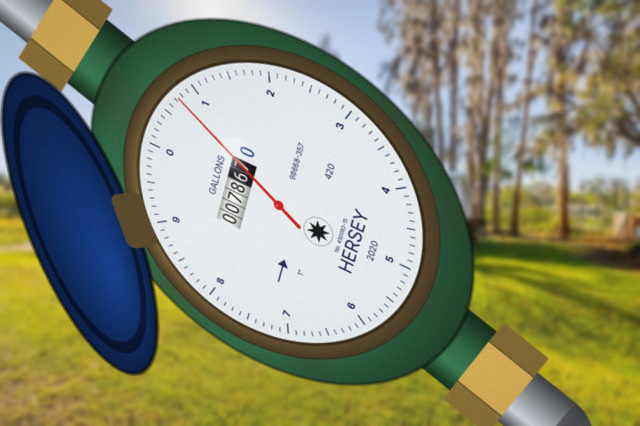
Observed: 78670.7 gal
